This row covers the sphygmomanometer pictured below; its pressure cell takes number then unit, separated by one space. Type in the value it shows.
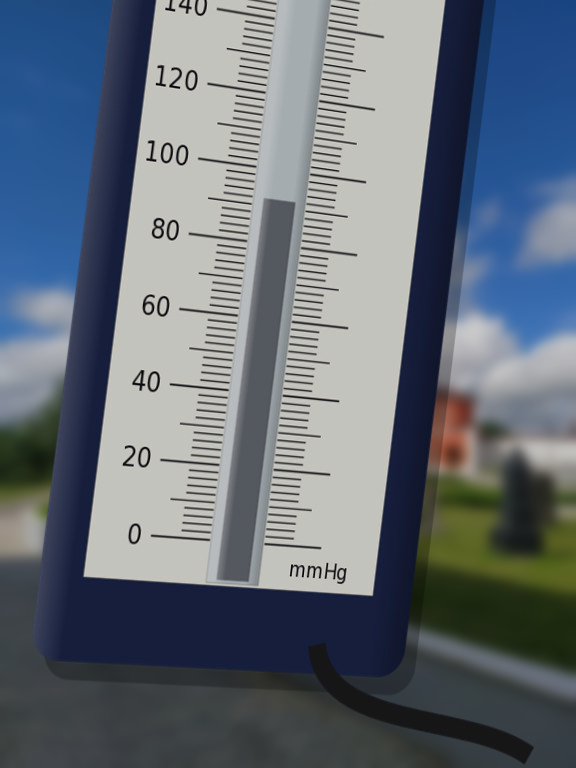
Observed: 92 mmHg
